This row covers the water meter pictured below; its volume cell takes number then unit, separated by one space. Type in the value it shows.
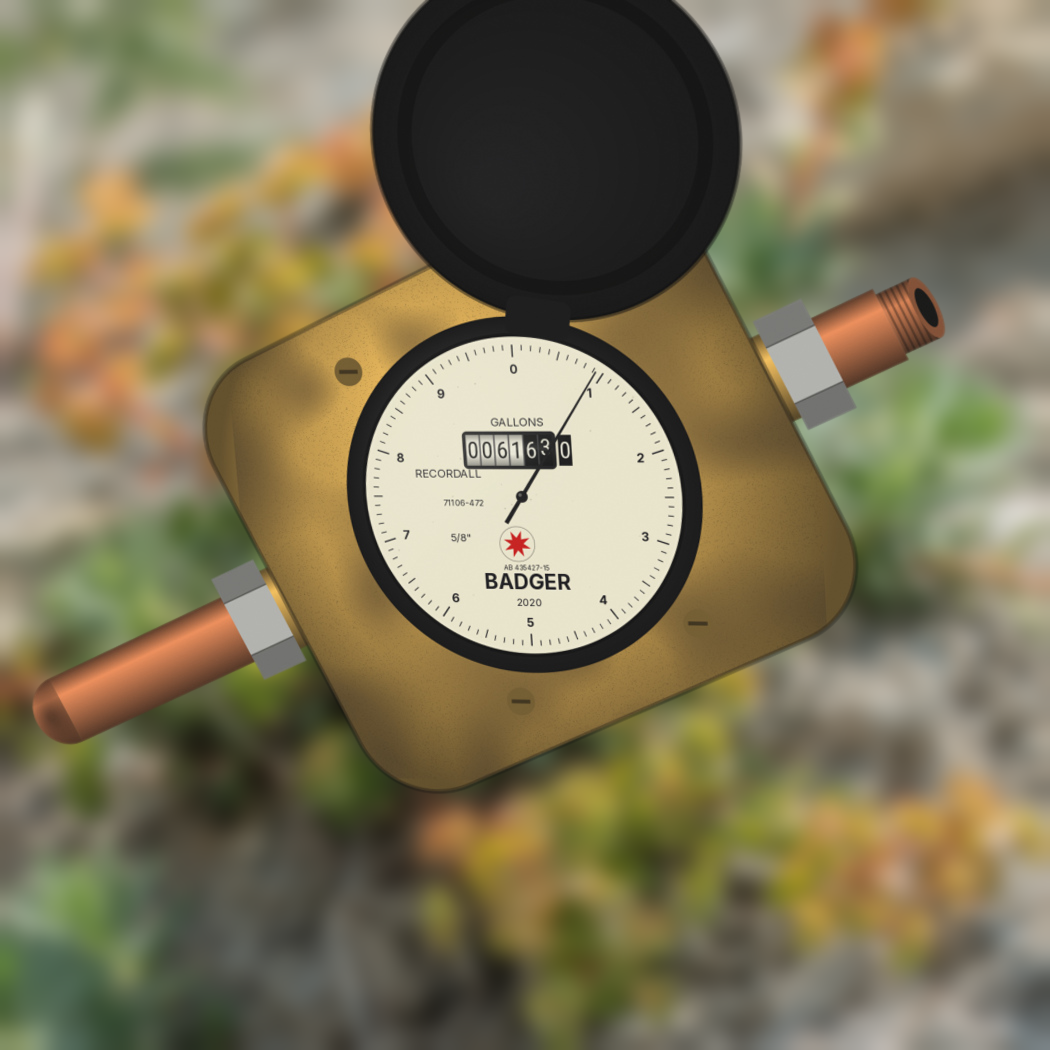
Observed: 61630.9 gal
